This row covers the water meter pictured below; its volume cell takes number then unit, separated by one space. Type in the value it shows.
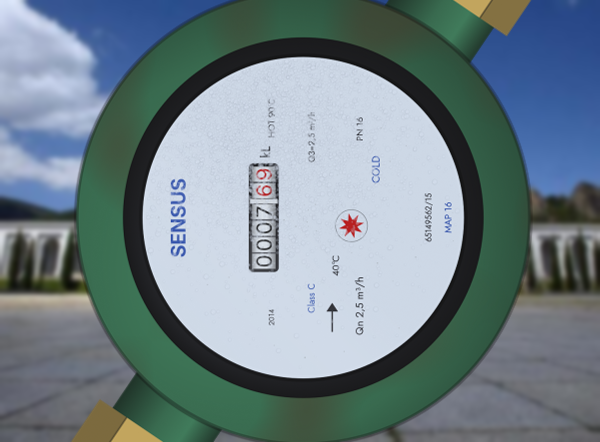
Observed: 7.69 kL
